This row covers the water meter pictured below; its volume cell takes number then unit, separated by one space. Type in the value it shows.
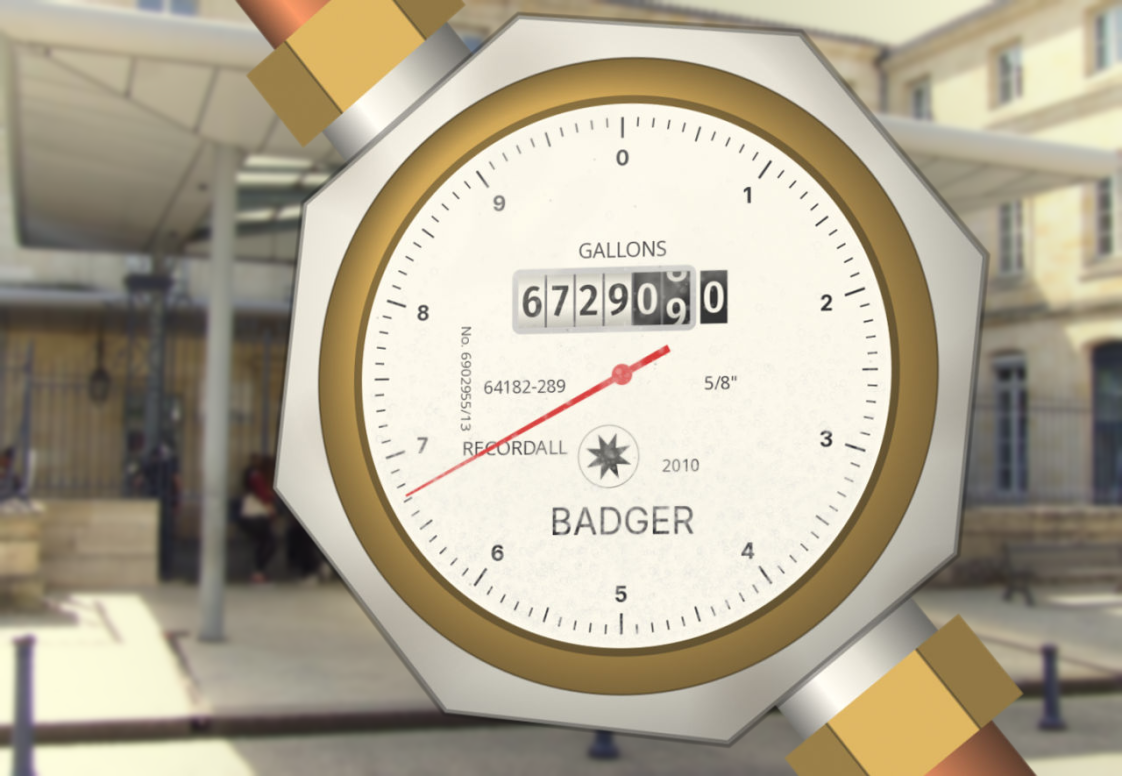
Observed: 6729086.7 gal
